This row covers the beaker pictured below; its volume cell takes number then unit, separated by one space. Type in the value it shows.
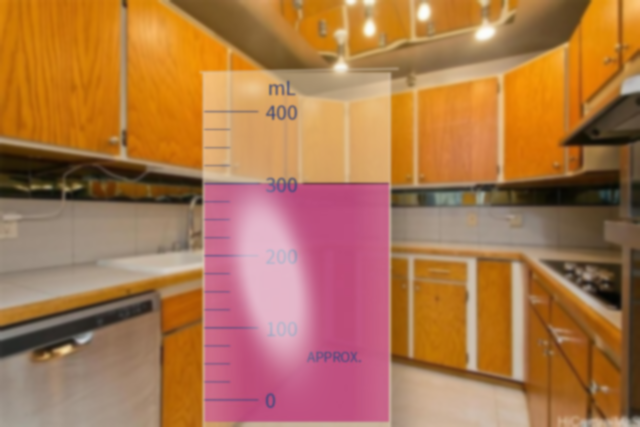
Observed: 300 mL
